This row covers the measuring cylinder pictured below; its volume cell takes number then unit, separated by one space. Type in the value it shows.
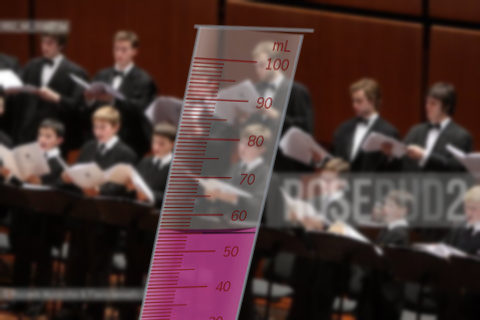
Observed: 55 mL
